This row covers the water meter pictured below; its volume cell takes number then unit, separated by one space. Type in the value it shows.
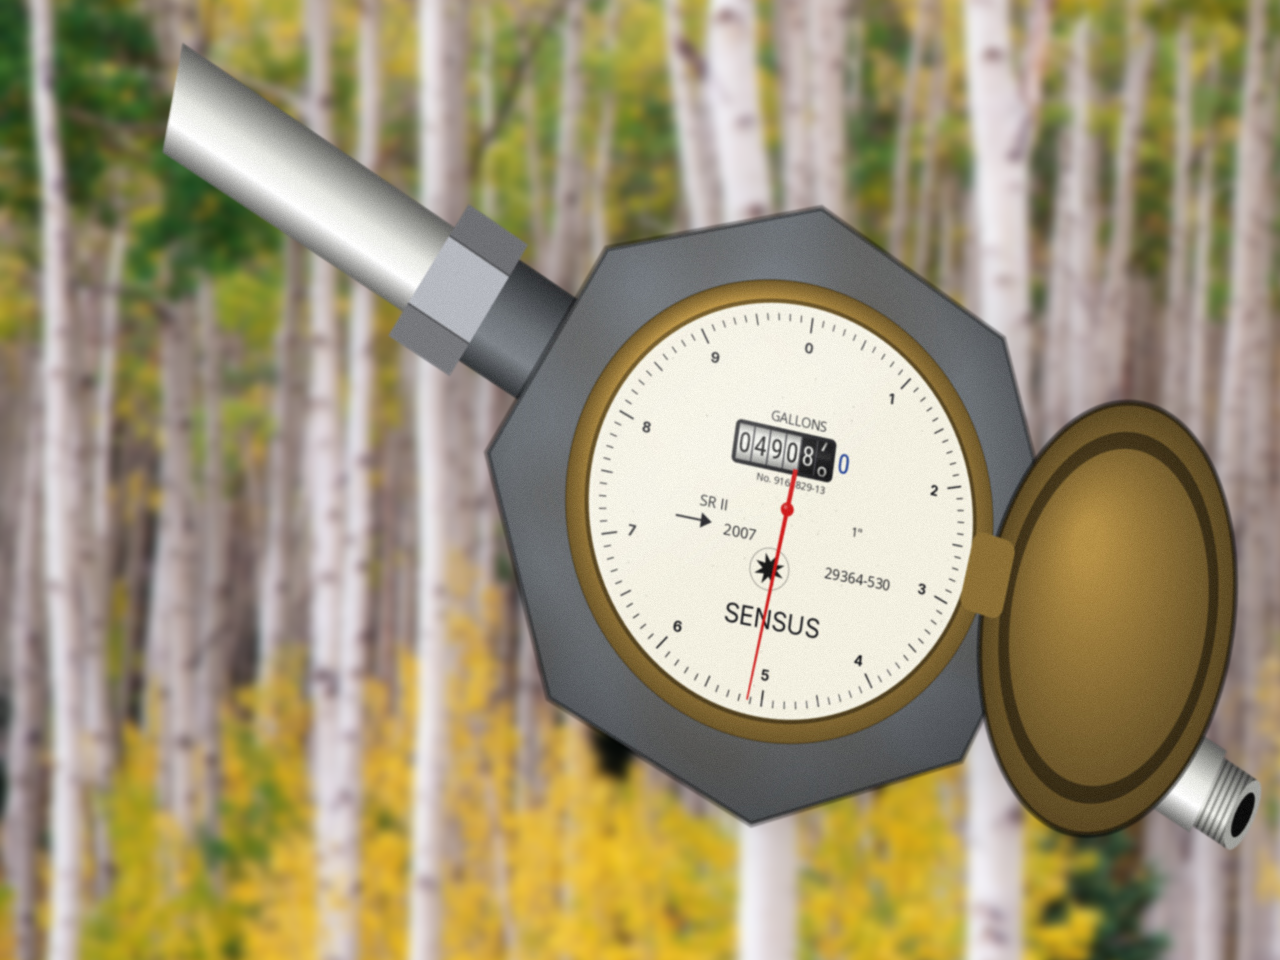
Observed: 490875.1 gal
